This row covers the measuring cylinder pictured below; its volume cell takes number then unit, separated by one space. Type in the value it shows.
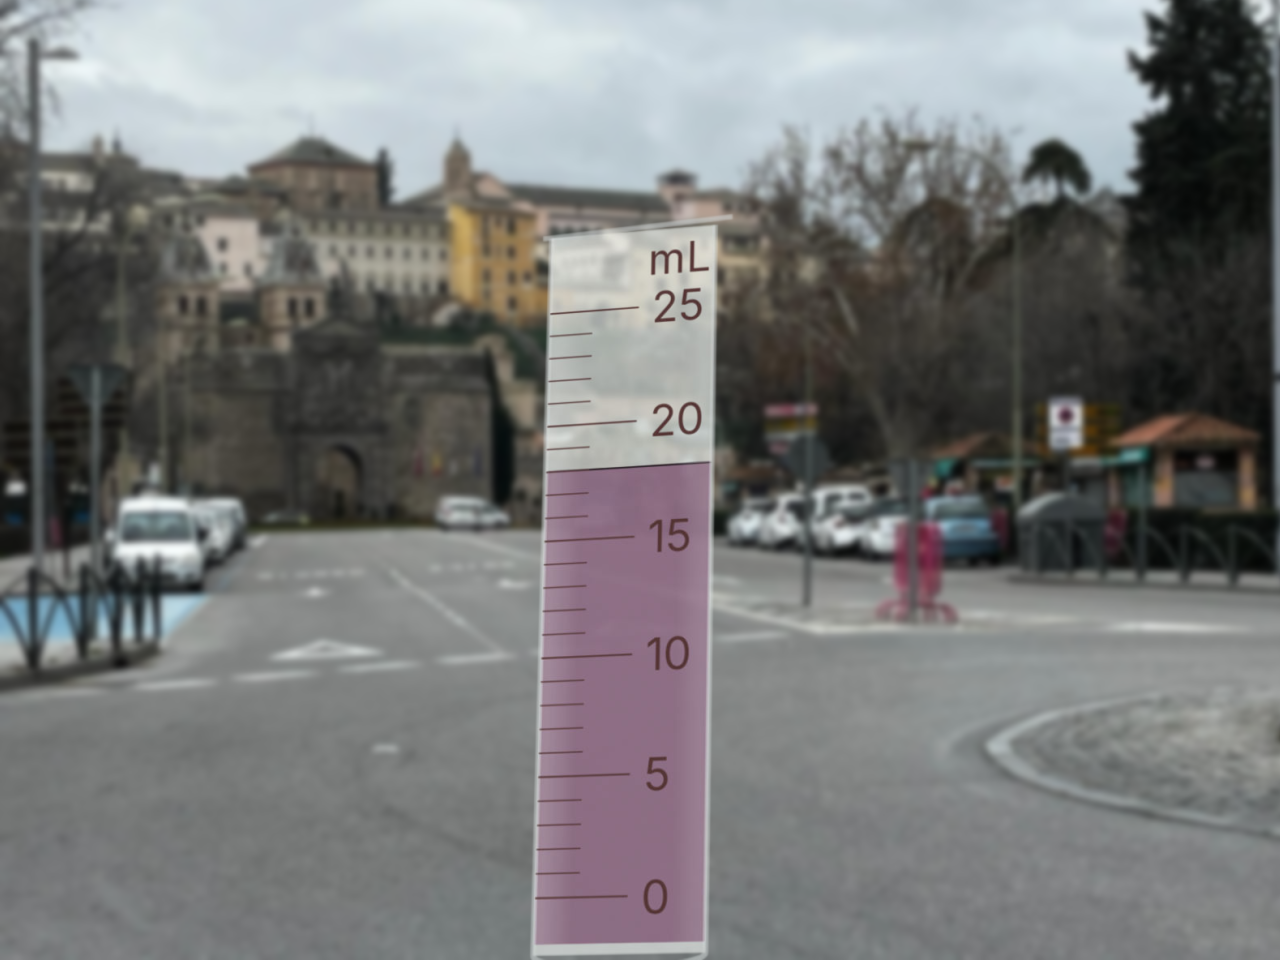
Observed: 18 mL
